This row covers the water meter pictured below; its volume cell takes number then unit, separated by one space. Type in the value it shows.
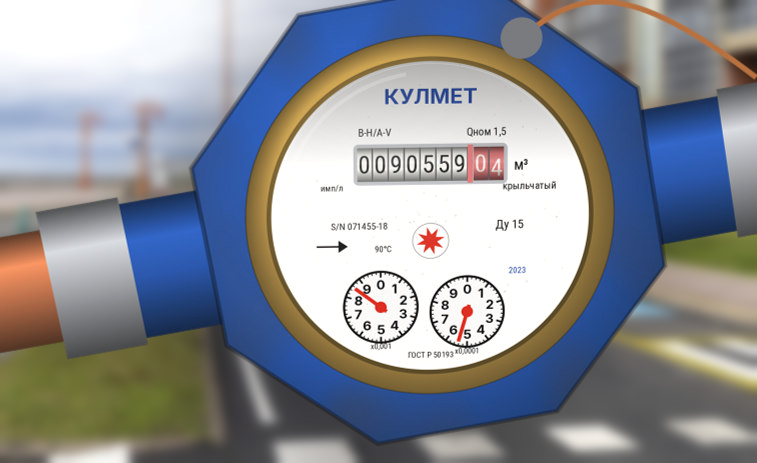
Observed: 90559.0385 m³
